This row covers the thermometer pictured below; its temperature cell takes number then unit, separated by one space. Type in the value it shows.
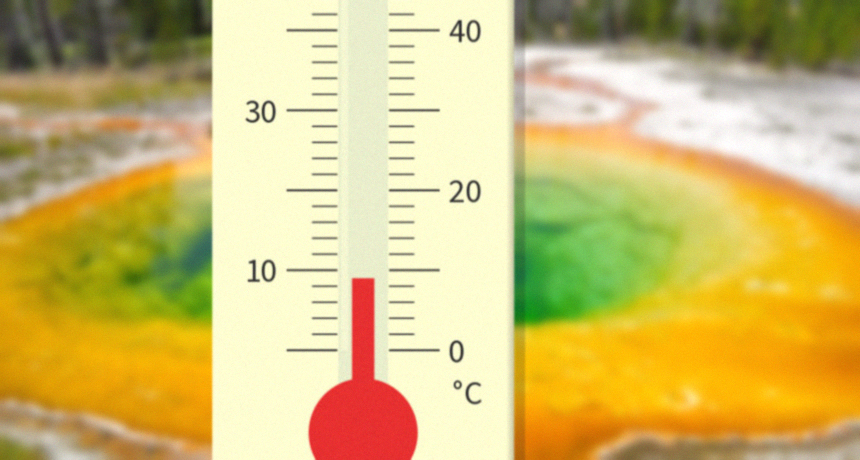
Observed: 9 °C
